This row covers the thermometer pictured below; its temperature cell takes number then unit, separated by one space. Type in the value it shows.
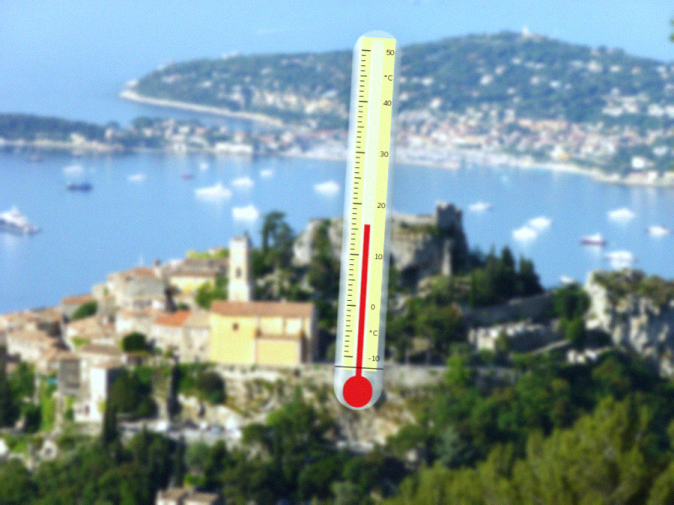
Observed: 16 °C
